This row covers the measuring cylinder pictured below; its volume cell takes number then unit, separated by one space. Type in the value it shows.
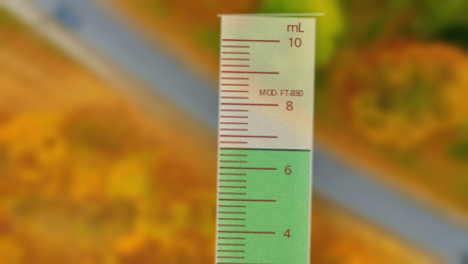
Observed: 6.6 mL
